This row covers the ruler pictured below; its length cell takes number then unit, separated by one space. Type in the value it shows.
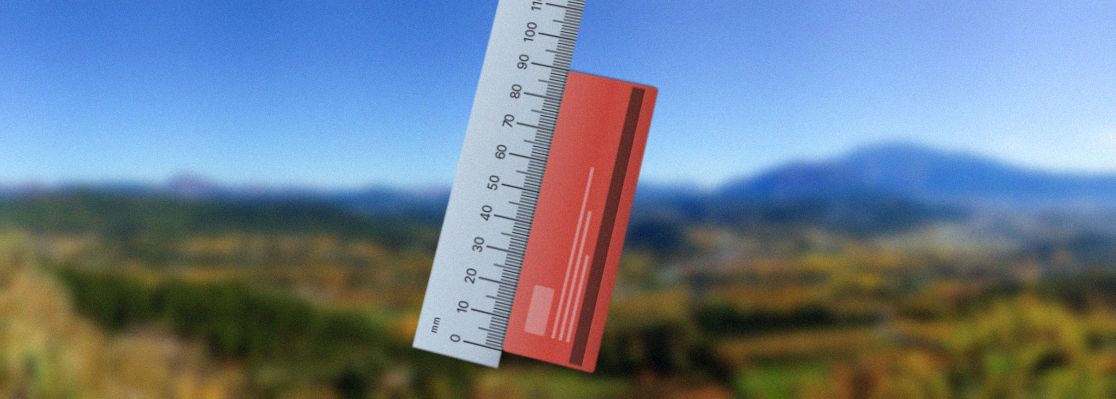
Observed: 90 mm
